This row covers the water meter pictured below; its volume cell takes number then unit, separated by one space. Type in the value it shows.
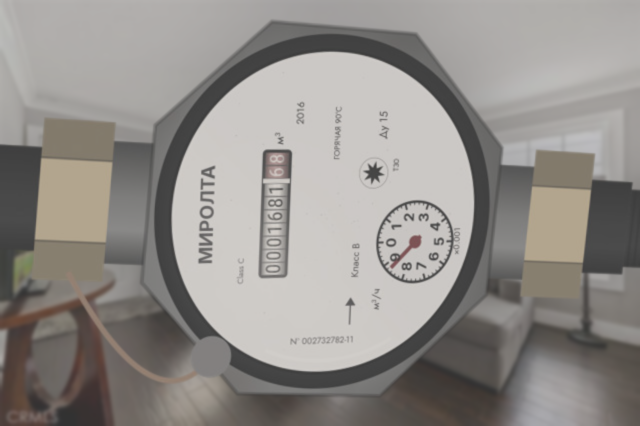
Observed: 1681.688 m³
